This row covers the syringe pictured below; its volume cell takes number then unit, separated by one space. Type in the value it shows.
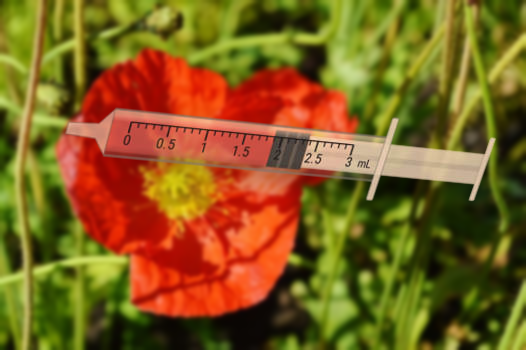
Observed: 1.9 mL
